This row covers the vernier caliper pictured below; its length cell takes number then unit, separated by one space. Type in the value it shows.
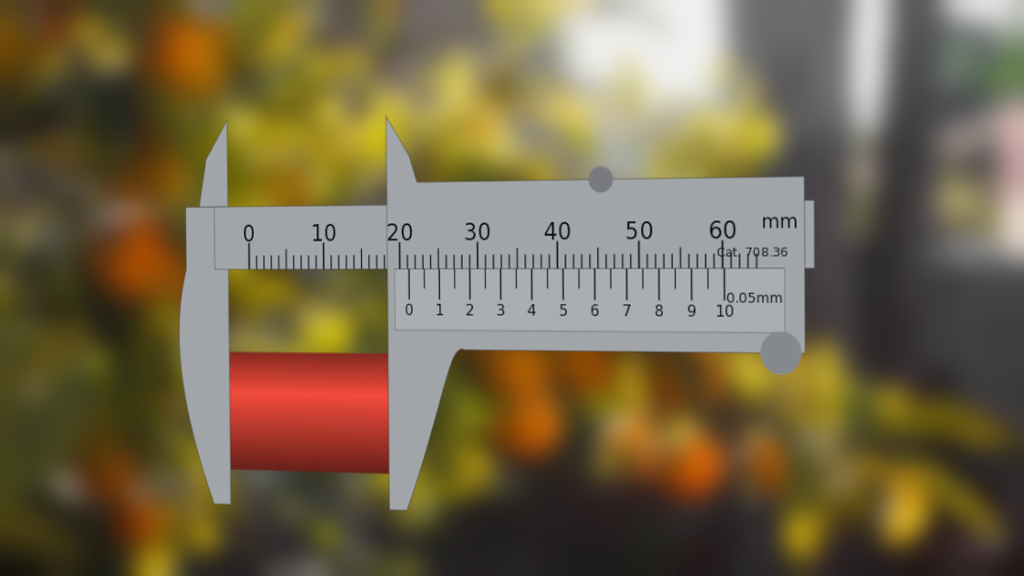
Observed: 21.2 mm
